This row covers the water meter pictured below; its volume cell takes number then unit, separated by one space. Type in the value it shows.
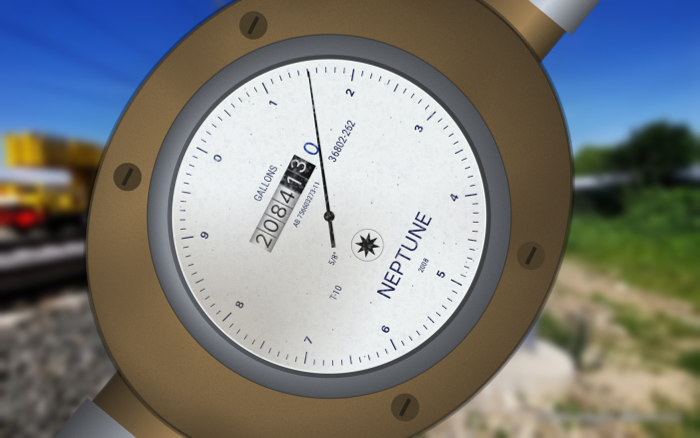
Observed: 2084131.5 gal
